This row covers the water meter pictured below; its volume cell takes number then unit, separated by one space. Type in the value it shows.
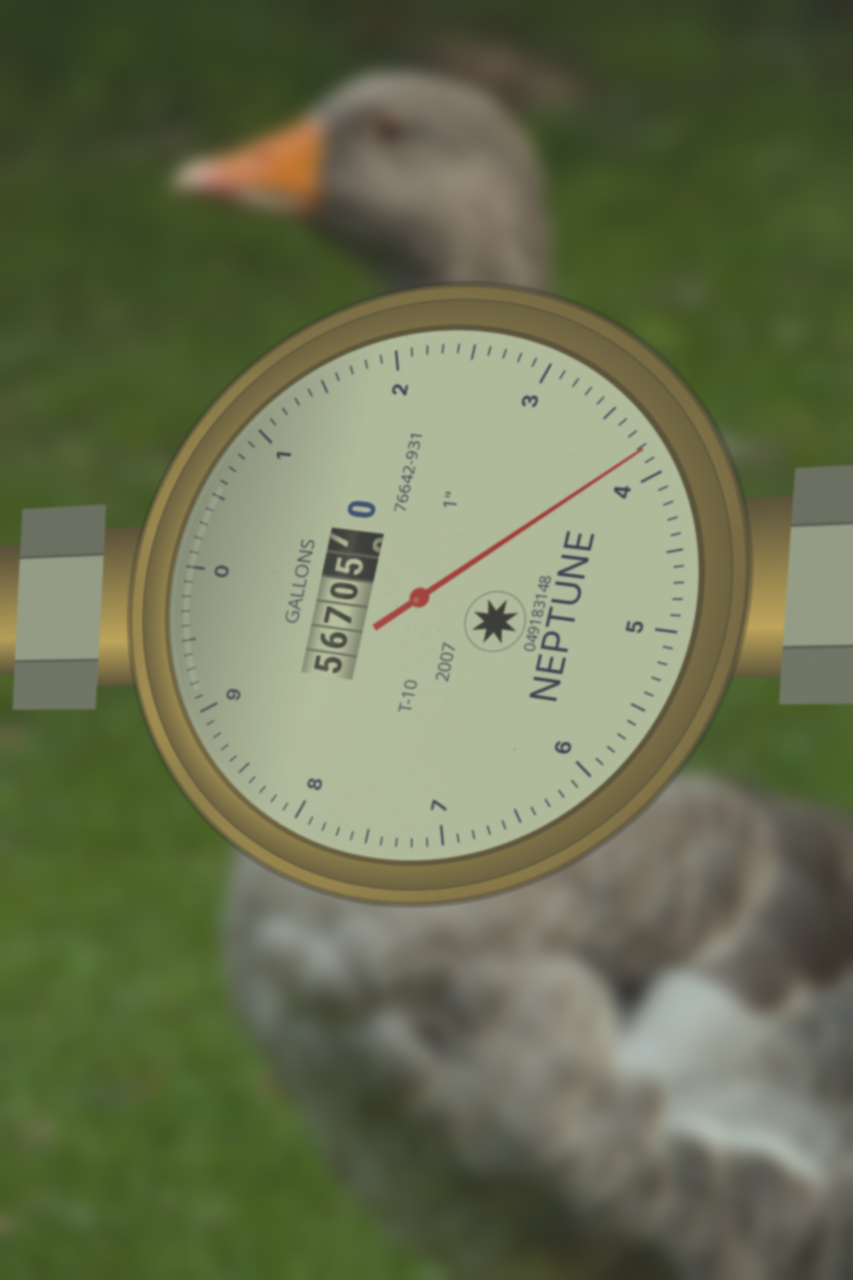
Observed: 5670573.8 gal
